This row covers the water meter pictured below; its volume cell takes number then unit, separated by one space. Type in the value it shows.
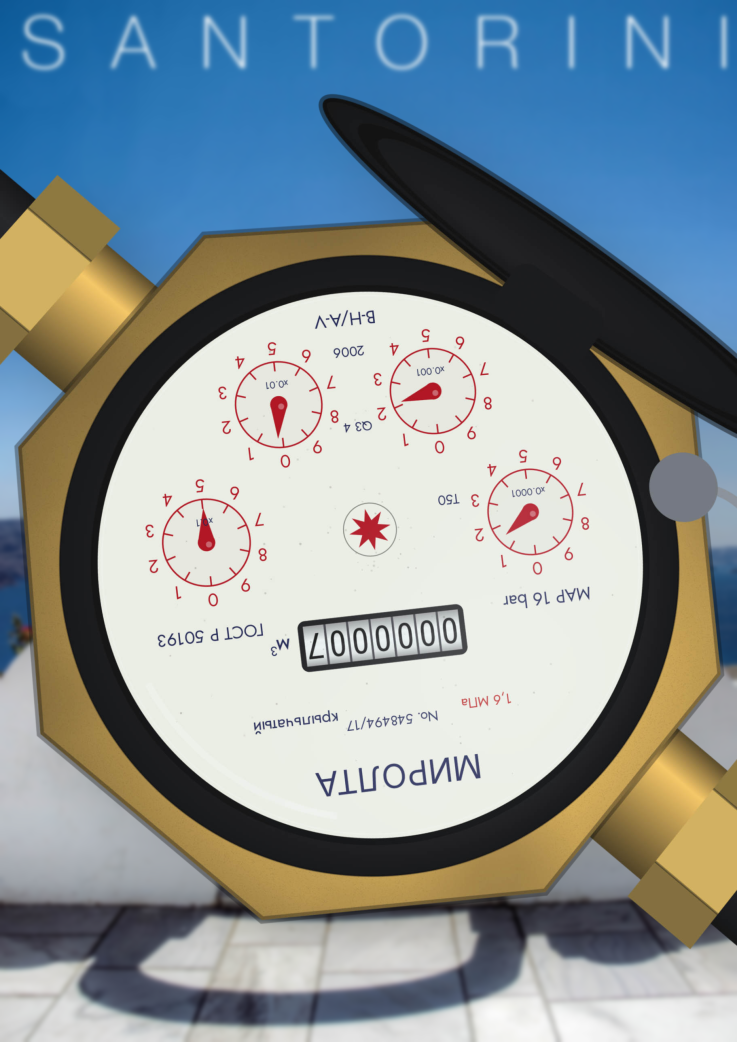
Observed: 7.5021 m³
